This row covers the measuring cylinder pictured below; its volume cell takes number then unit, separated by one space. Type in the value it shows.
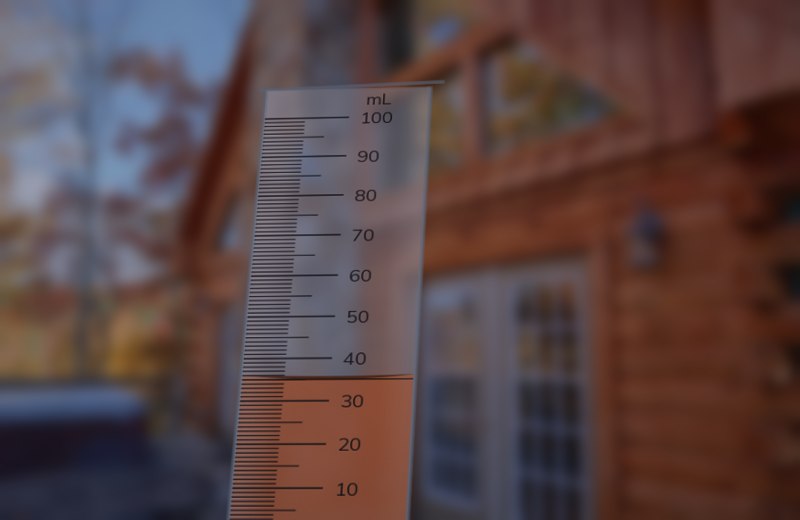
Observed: 35 mL
